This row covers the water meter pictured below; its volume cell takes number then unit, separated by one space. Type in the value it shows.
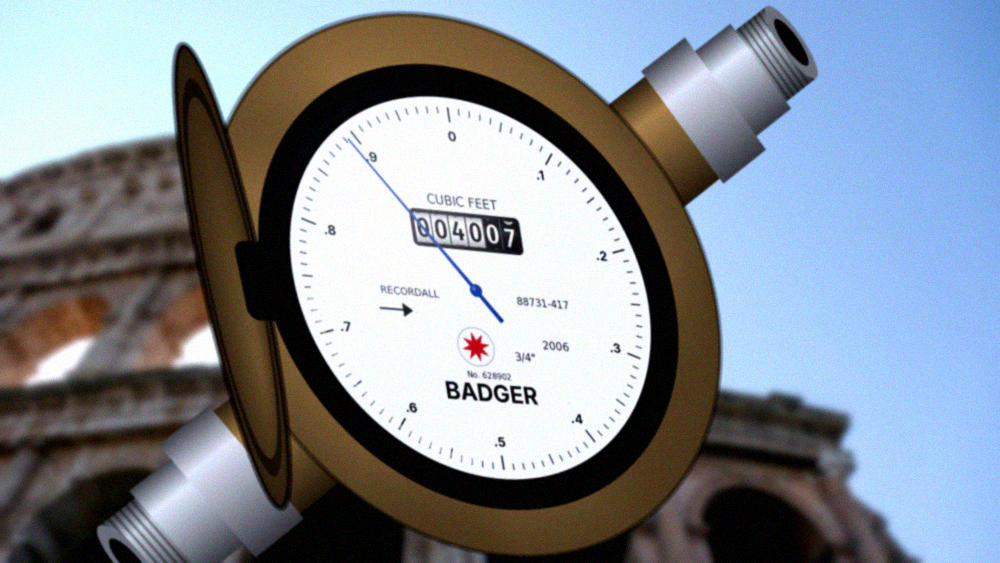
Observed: 4006.89 ft³
